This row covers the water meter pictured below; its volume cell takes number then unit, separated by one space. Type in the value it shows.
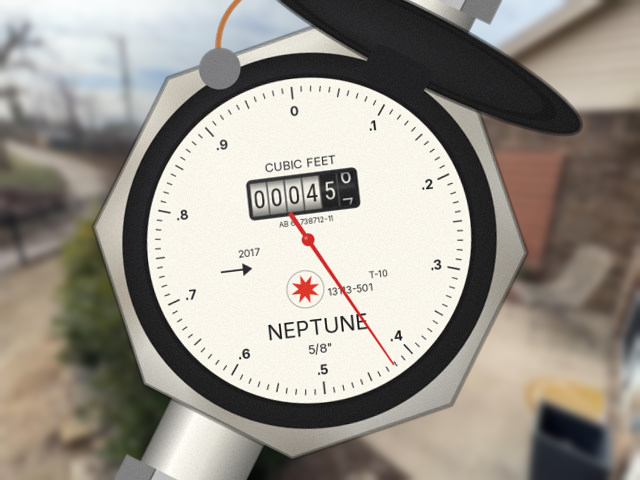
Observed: 456.42 ft³
